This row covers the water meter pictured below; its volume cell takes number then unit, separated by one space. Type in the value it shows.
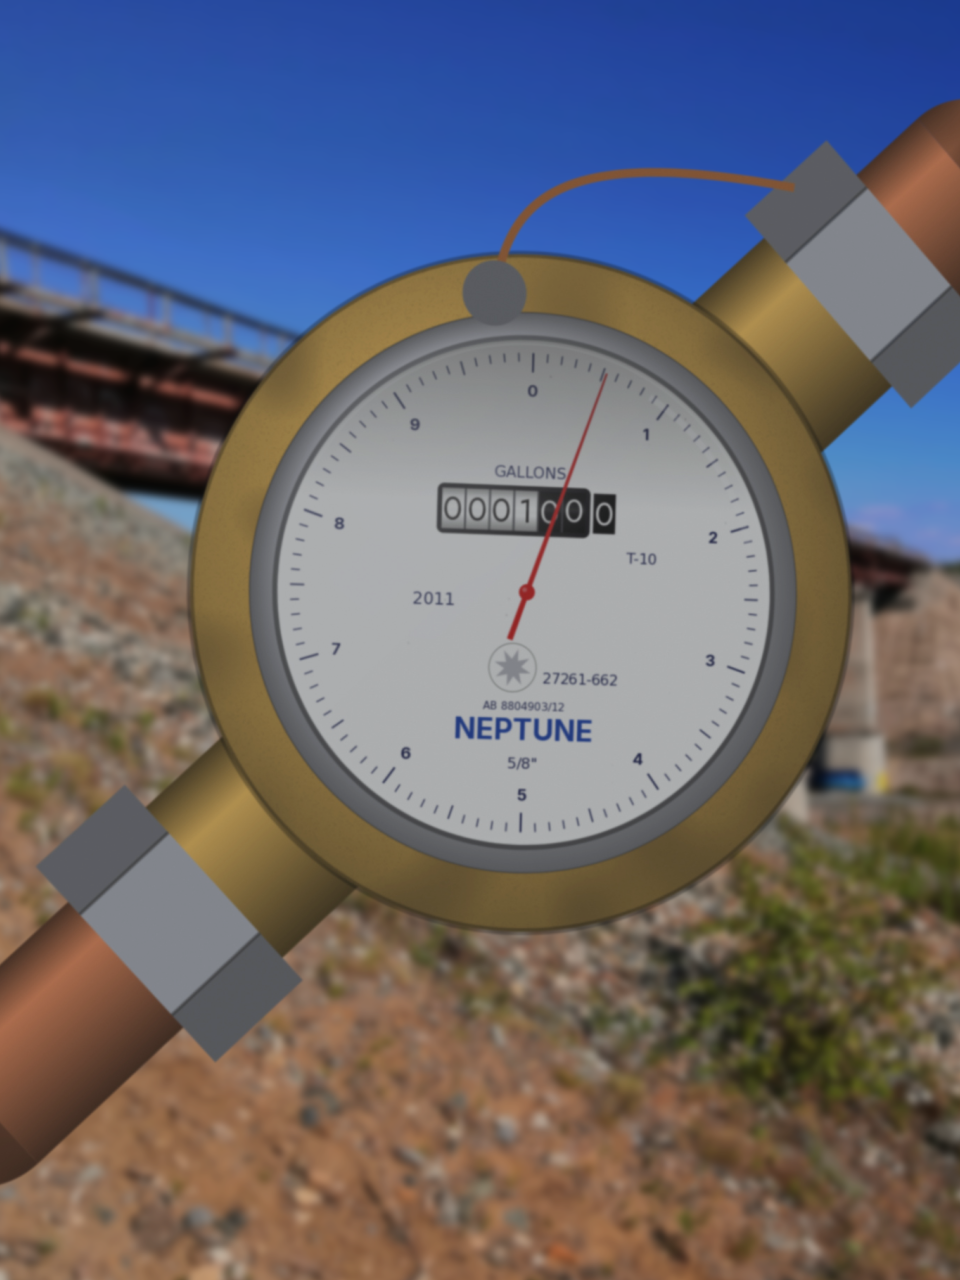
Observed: 1000.5 gal
